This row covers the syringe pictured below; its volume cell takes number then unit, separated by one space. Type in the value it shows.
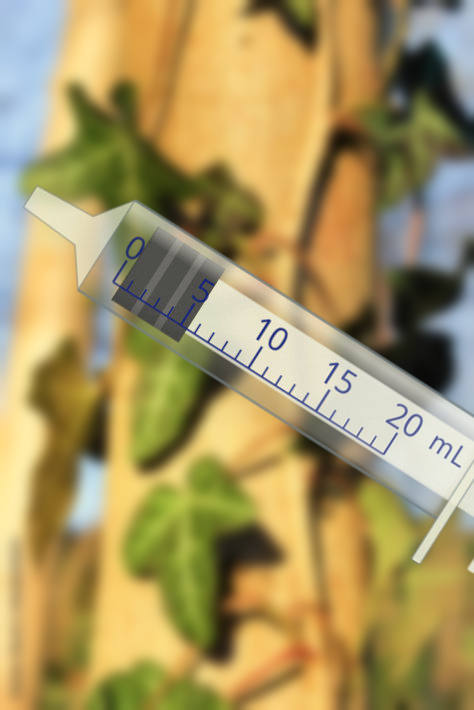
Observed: 0.5 mL
